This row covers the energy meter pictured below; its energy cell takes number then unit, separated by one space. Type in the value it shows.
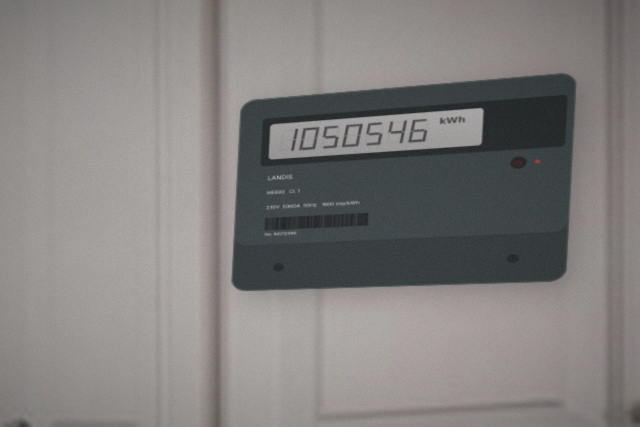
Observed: 1050546 kWh
